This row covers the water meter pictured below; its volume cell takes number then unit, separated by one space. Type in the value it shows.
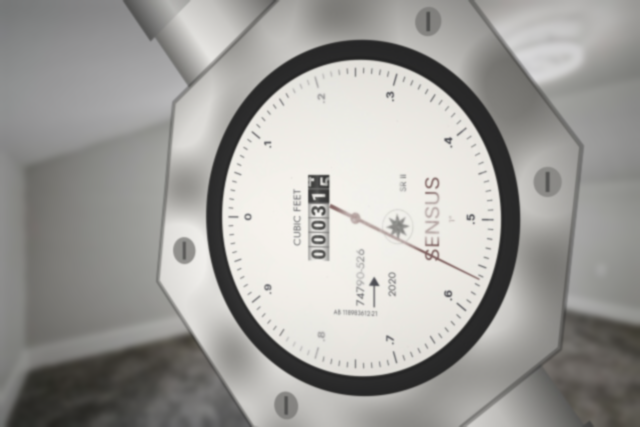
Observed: 314.56 ft³
